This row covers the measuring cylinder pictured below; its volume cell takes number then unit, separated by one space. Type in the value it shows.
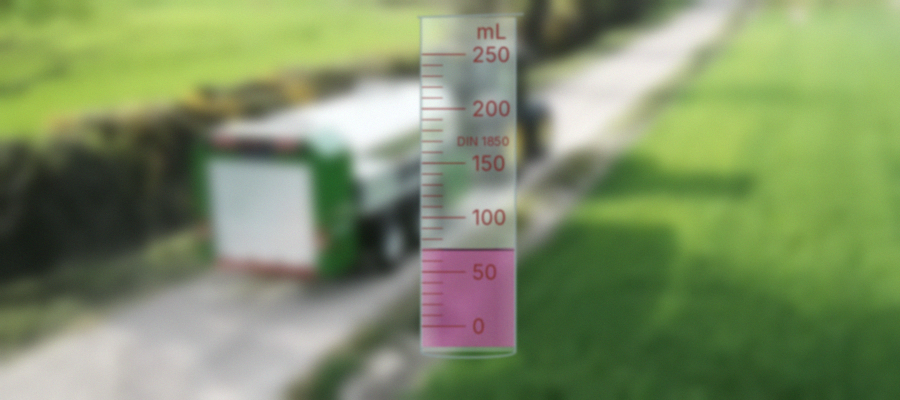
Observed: 70 mL
